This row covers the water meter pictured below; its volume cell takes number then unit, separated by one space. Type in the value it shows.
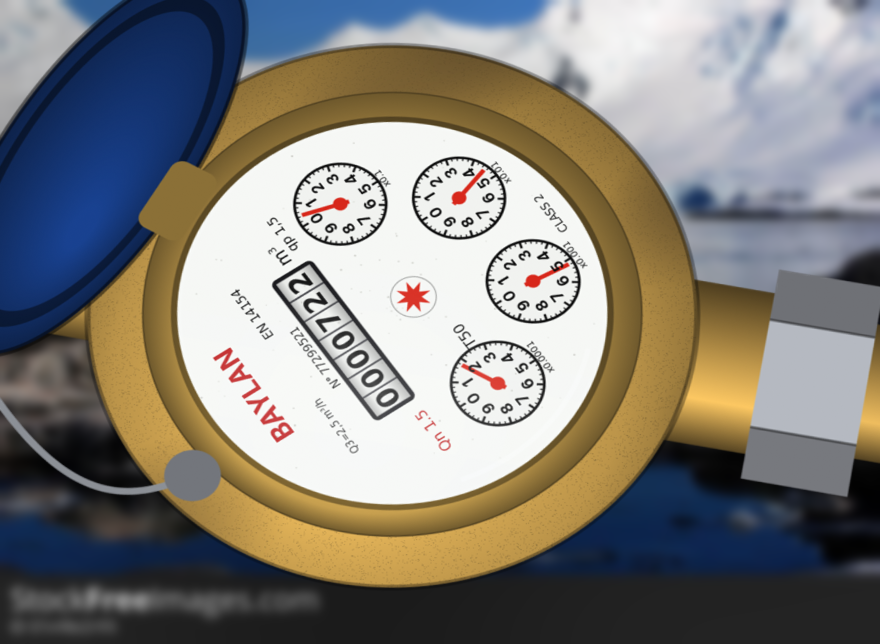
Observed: 722.0451 m³
